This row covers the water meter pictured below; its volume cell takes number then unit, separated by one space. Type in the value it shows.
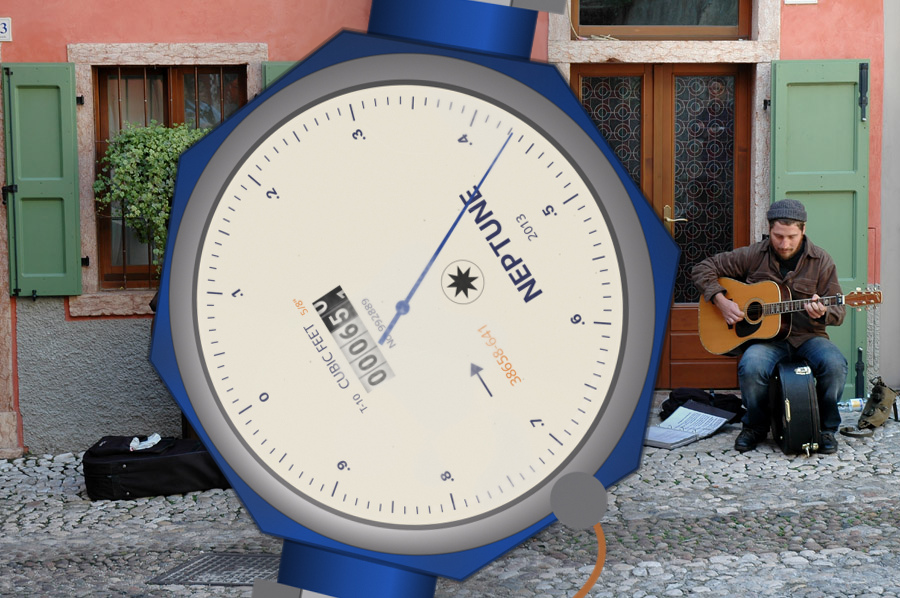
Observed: 650.43 ft³
